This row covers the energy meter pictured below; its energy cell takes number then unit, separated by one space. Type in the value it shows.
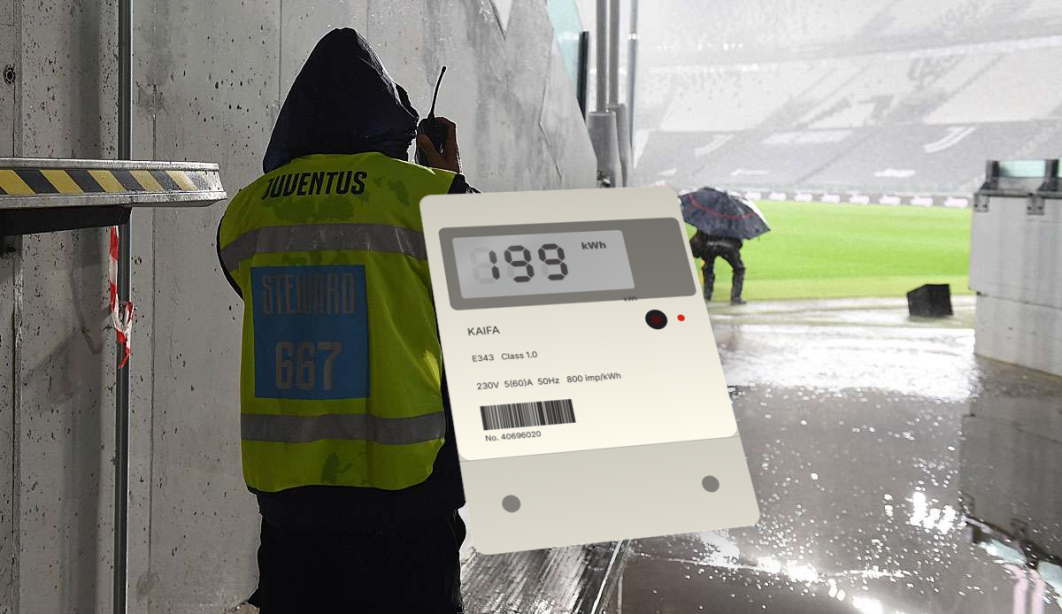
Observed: 199 kWh
